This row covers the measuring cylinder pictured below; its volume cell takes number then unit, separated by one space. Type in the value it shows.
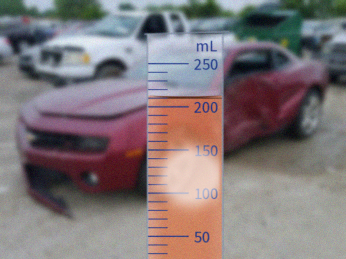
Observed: 210 mL
